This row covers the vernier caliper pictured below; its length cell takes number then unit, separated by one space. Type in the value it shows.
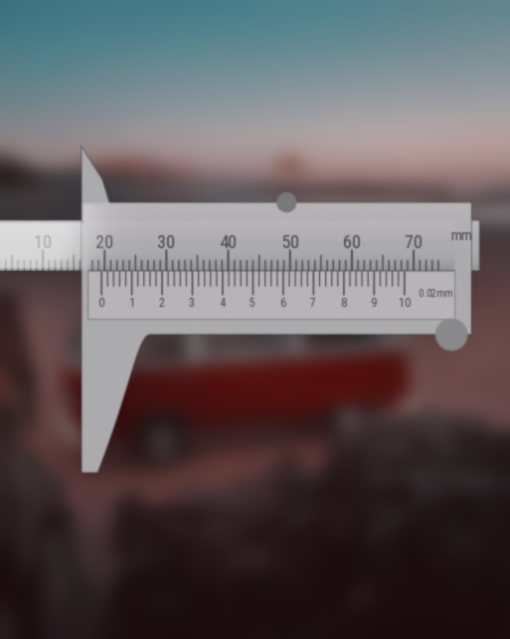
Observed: 19.5 mm
